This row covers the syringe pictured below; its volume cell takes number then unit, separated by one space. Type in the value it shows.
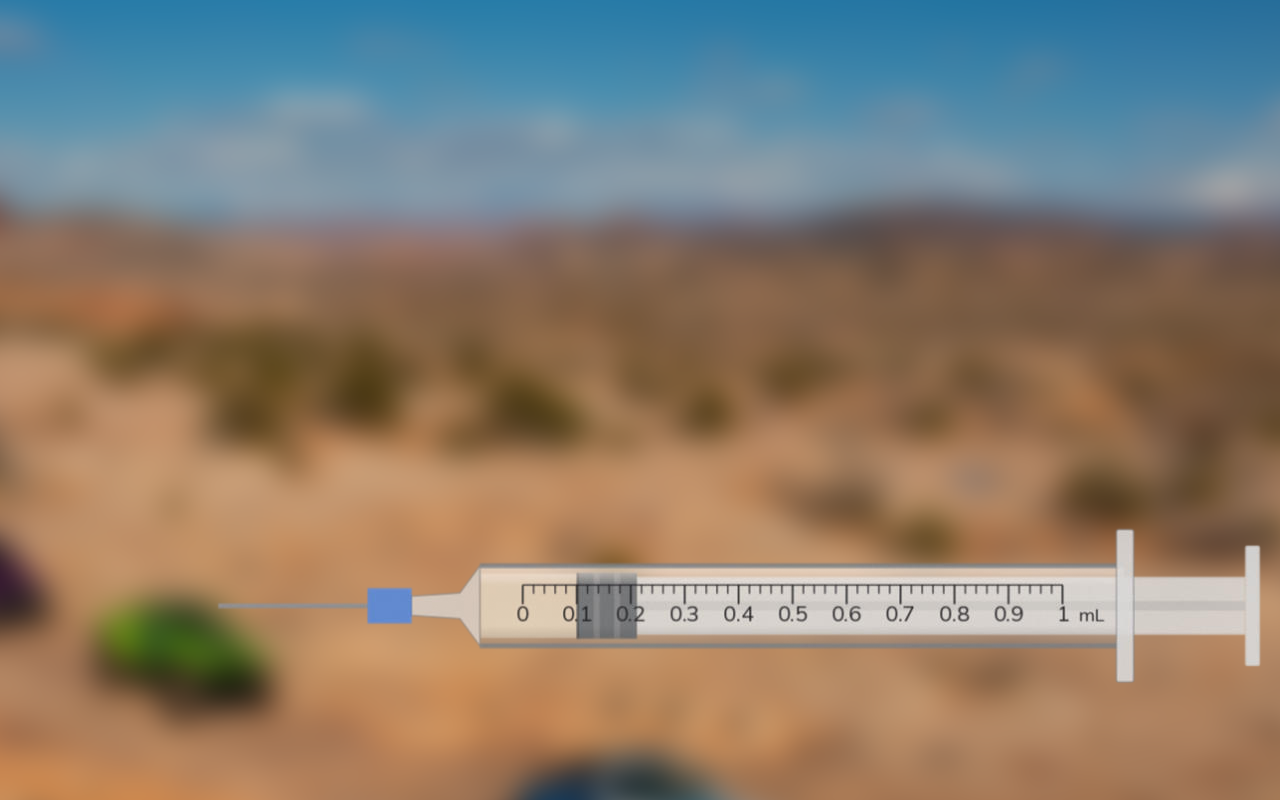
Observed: 0.1 mL
